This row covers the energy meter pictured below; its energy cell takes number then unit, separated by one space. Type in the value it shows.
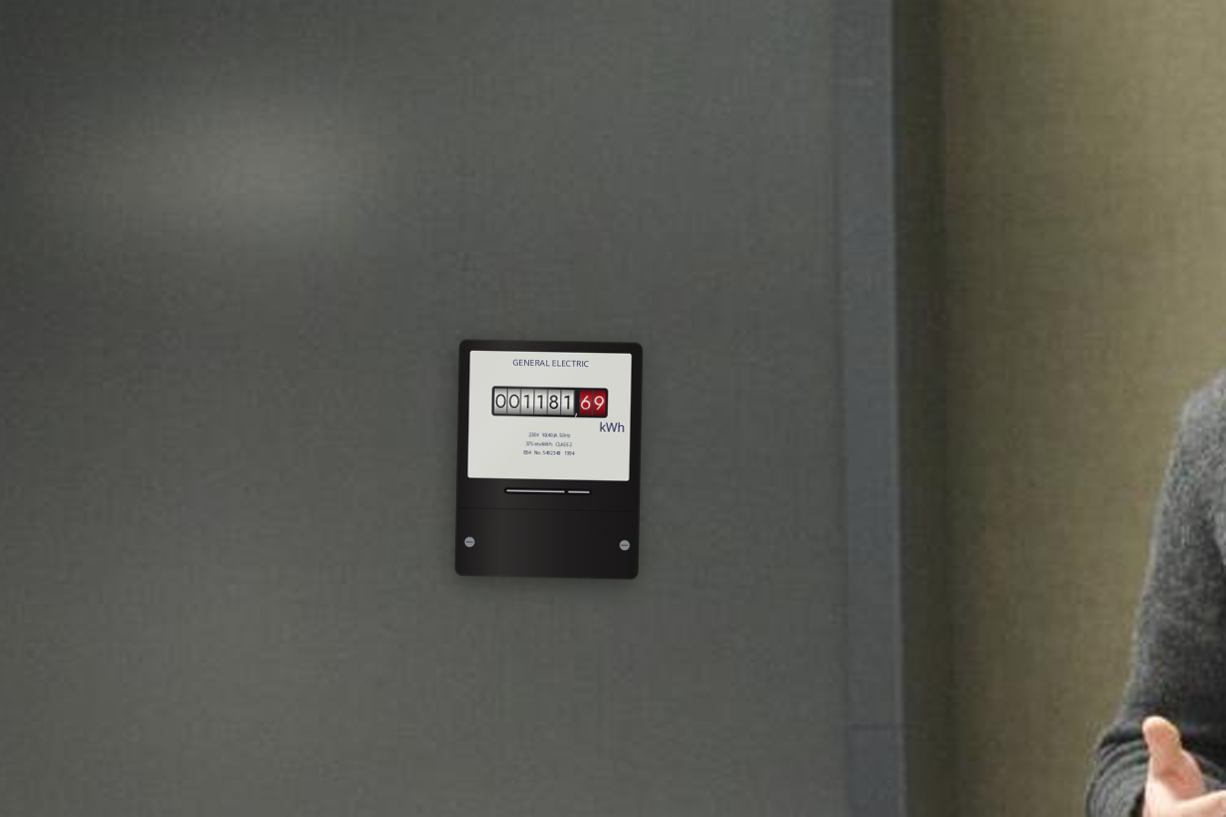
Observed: 1181.69 kWh
